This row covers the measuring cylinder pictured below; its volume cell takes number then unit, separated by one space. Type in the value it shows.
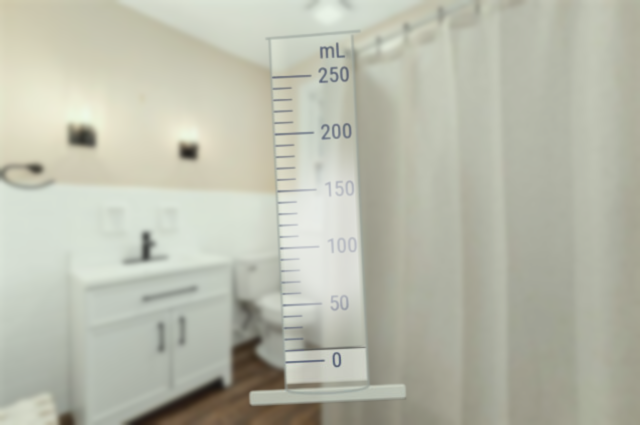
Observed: 10 mL
